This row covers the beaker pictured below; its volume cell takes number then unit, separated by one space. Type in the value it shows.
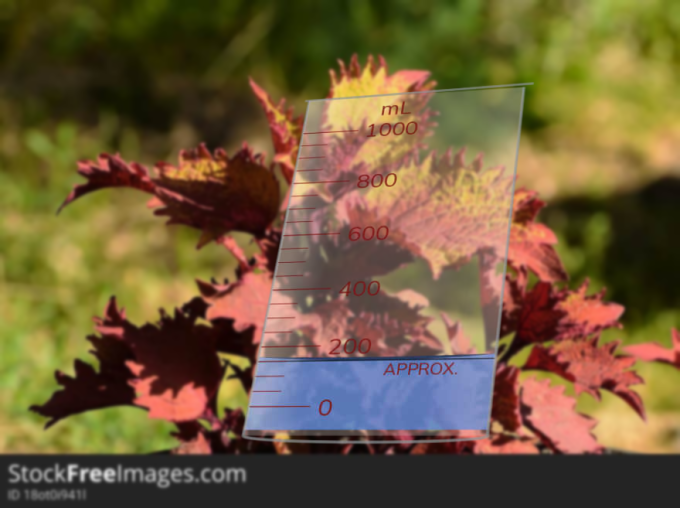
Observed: 150 mL
